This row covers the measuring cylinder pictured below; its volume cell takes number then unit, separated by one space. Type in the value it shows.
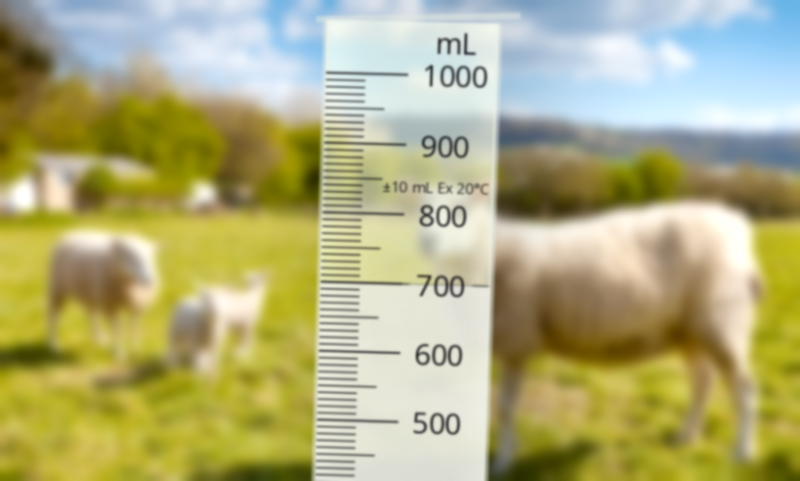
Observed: 700 mL
